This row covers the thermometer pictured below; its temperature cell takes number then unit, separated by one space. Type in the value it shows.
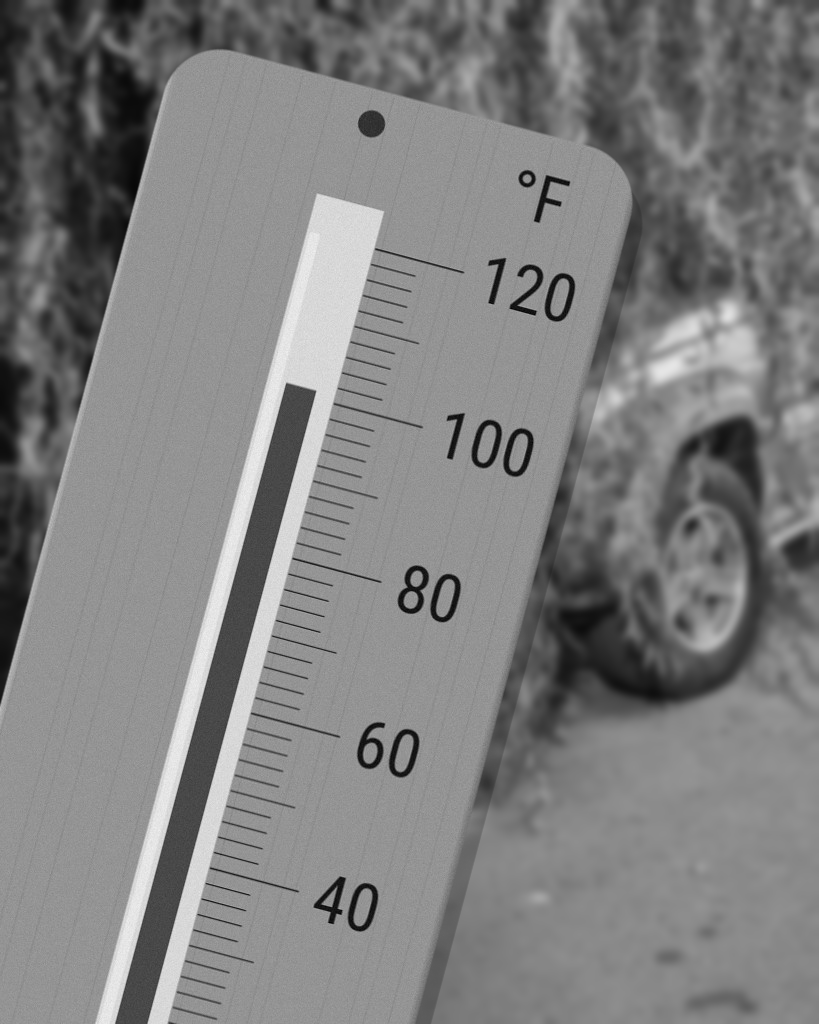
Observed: 101 °F
